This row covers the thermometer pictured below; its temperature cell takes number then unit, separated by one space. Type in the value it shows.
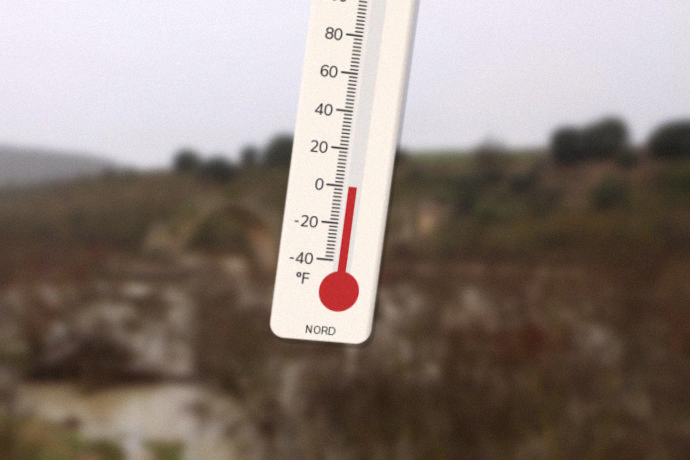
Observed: 0 °F
